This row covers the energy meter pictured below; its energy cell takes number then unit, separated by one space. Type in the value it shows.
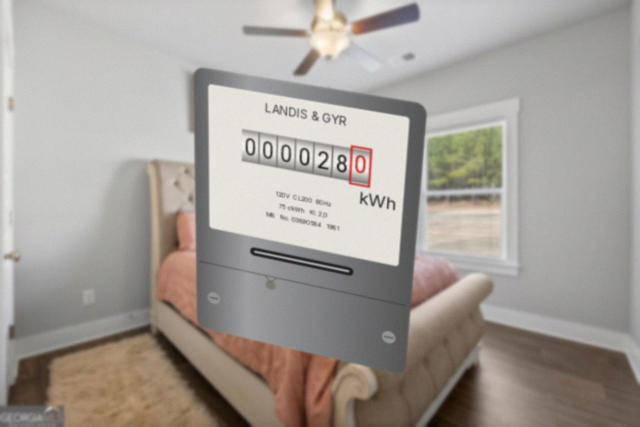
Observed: 28.0 kWh
